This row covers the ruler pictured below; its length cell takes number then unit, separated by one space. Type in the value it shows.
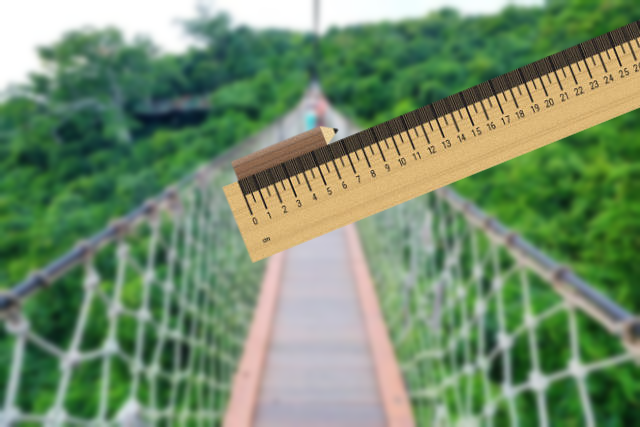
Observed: 7 cm
